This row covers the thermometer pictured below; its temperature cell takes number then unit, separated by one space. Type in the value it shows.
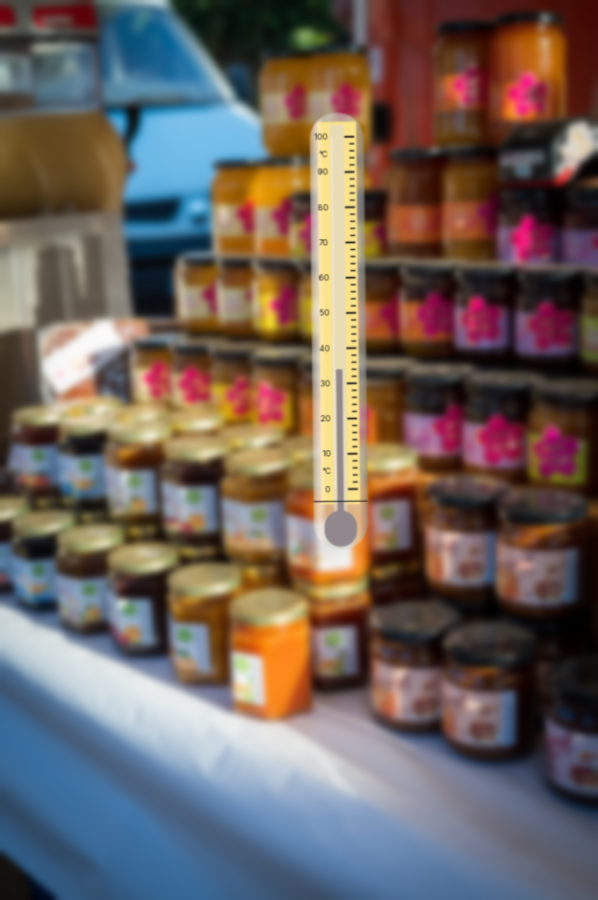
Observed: 34 °C
